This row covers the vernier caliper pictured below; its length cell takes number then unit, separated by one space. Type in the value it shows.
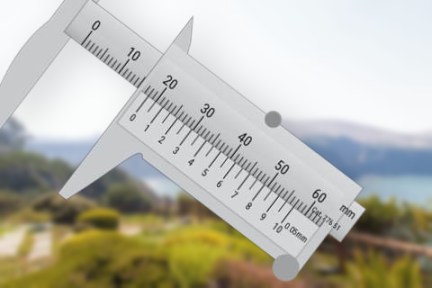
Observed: 18.0 mm
